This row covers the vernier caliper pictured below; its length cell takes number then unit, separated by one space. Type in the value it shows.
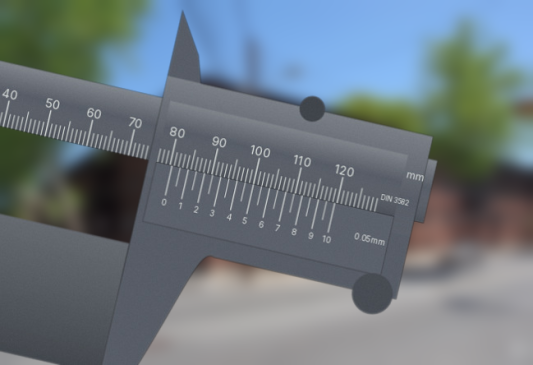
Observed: 80.5 mm
